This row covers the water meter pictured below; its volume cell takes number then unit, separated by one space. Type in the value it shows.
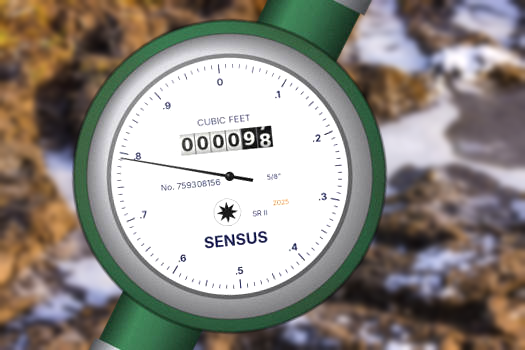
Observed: 97.79 ft³
